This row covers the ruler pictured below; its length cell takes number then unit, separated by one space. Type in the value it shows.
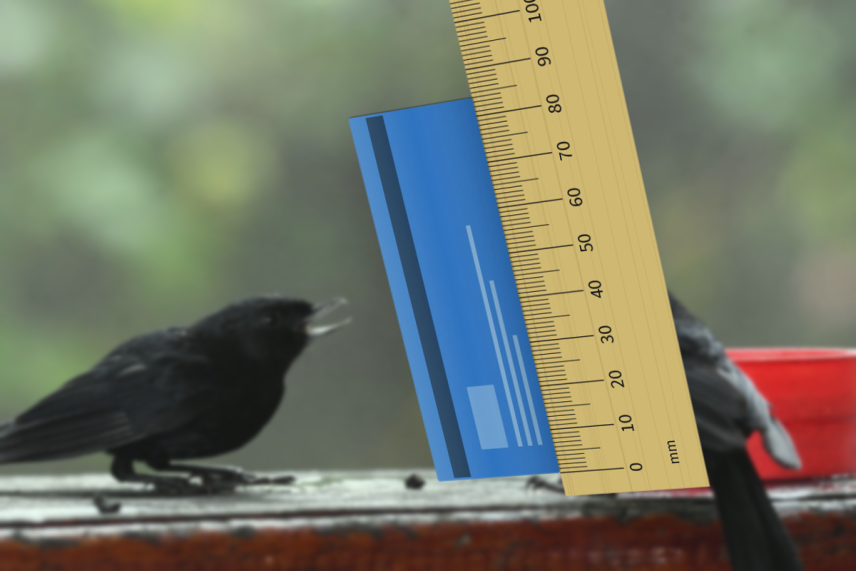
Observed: 84 mm
